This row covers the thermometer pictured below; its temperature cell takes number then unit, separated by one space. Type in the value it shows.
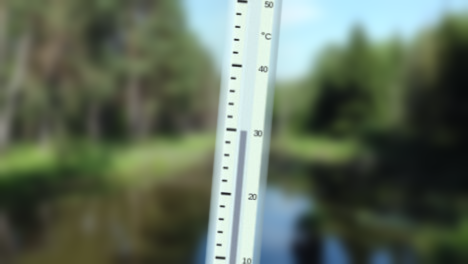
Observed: 30 °C
